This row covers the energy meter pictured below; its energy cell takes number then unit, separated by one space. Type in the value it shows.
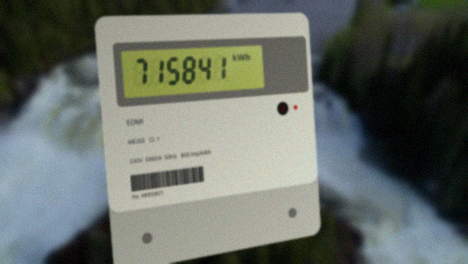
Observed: 715841 kWh
